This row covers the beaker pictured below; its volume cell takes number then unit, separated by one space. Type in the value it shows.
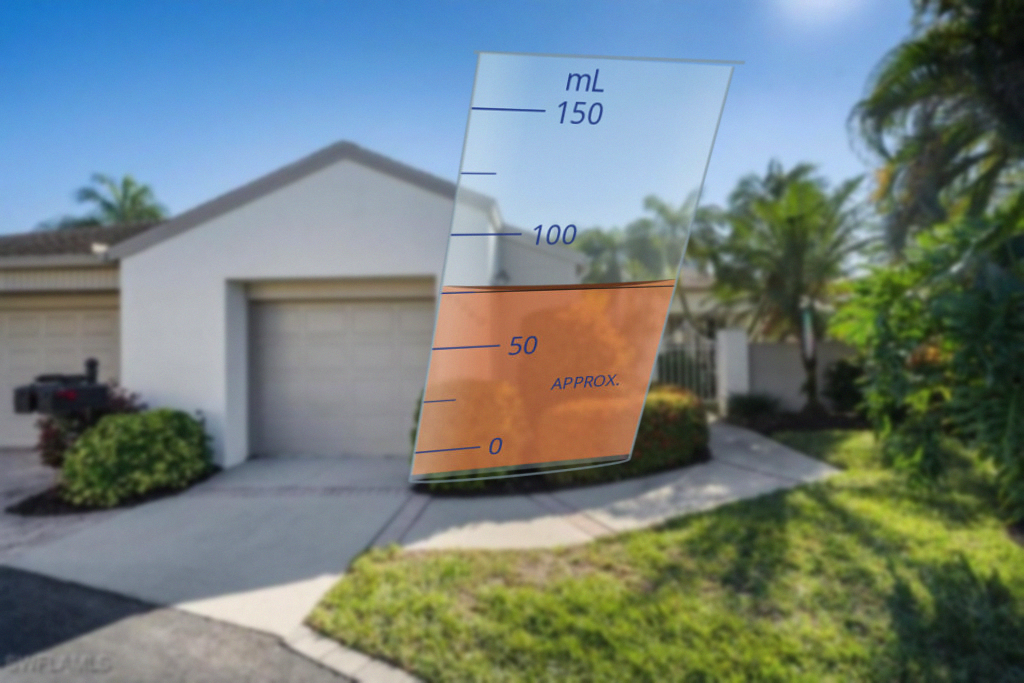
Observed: 75 mL
